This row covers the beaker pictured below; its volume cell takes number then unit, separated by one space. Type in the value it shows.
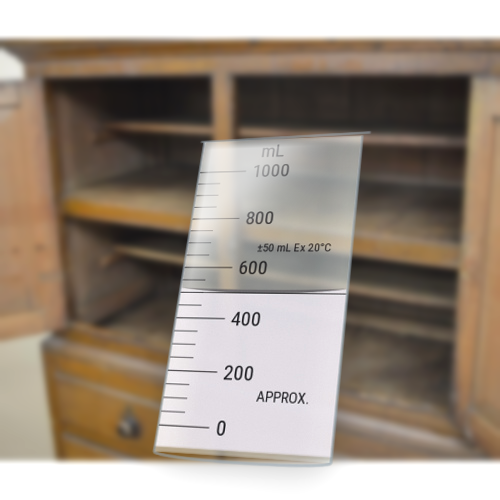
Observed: 500 mL
